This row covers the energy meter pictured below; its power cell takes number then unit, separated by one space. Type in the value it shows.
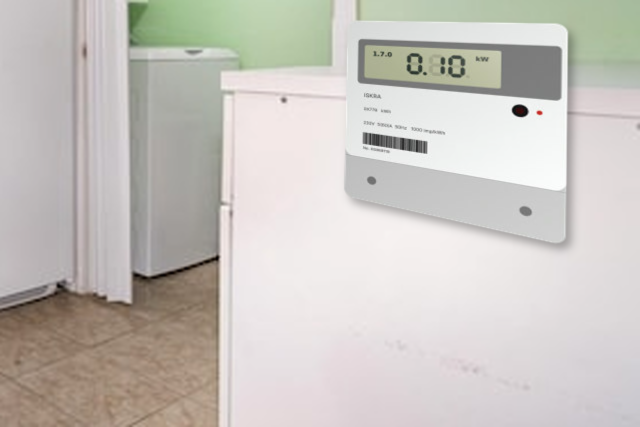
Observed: 0.10 kW
